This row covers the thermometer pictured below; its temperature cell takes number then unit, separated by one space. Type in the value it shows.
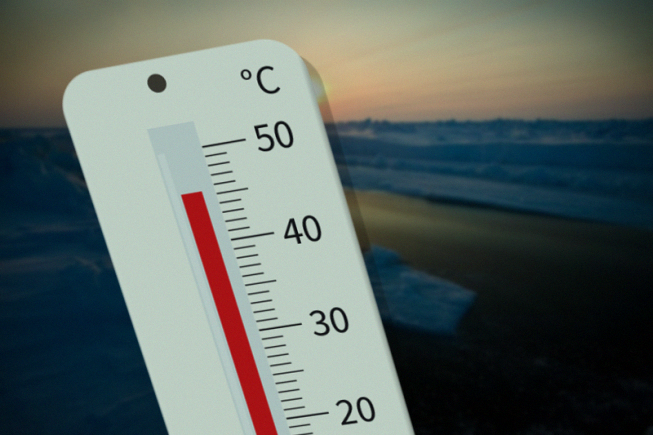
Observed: 45.5 °C
